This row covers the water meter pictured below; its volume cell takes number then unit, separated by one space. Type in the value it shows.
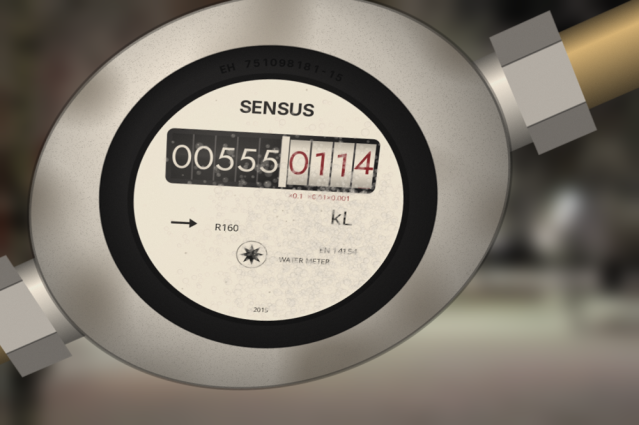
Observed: 555.0114 kL
